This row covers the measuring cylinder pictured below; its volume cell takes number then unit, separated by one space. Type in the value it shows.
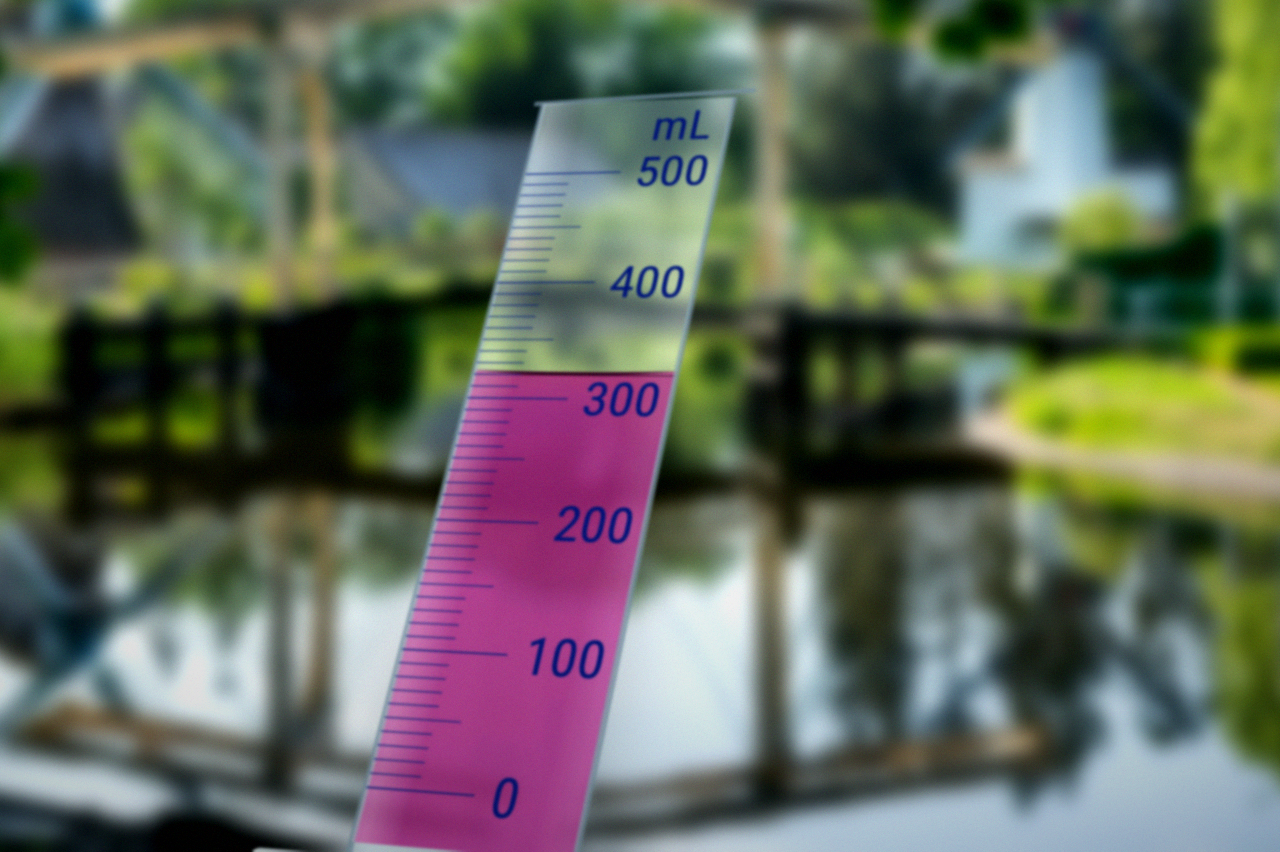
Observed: 320 mL
